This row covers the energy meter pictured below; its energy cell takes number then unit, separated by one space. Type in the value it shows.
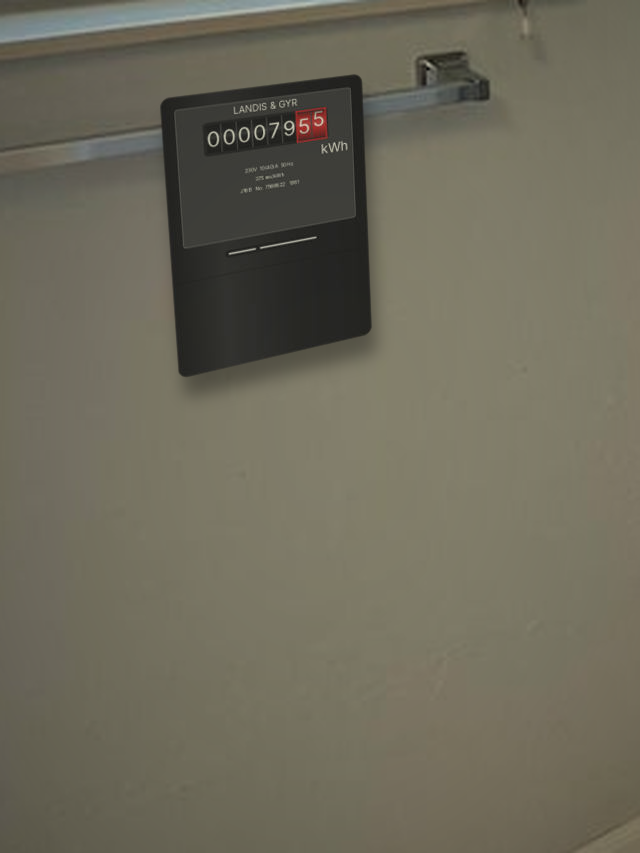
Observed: 79.55 kWh
